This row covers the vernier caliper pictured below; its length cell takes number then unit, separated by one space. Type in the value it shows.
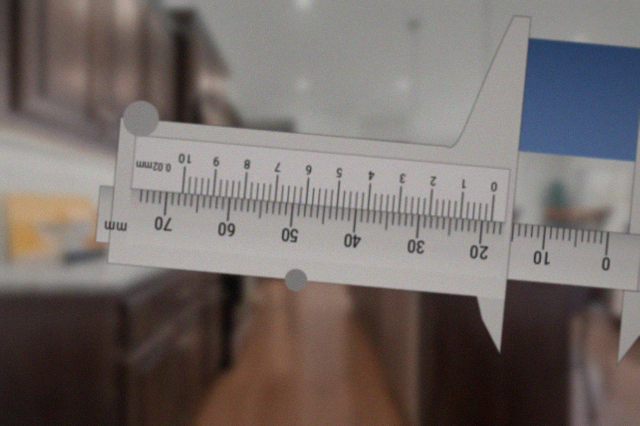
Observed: 18.5 mm
